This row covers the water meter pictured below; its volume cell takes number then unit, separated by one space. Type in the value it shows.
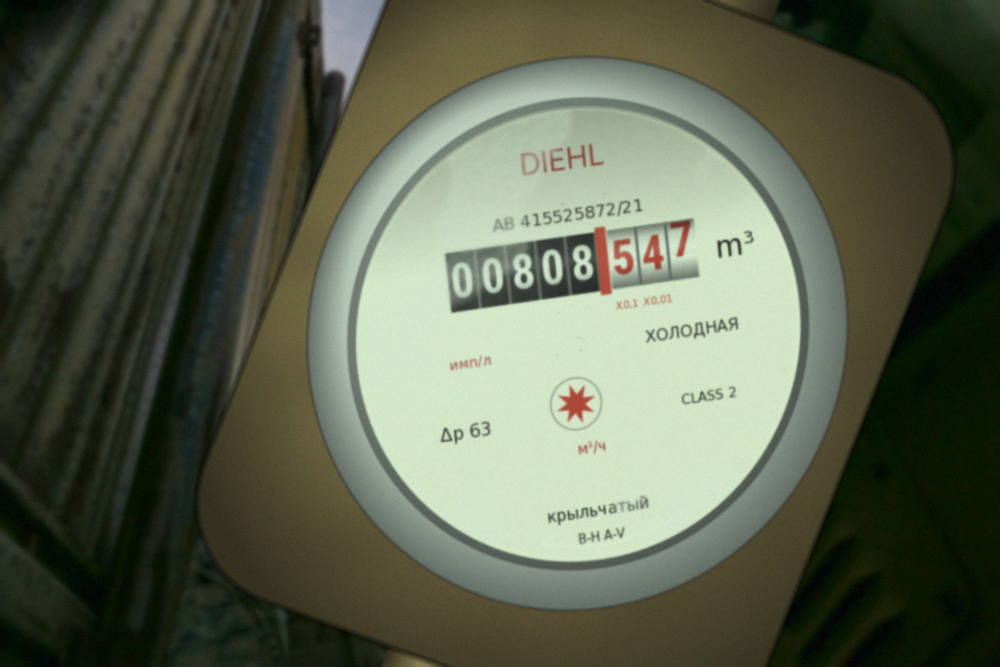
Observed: 808.547 m³
